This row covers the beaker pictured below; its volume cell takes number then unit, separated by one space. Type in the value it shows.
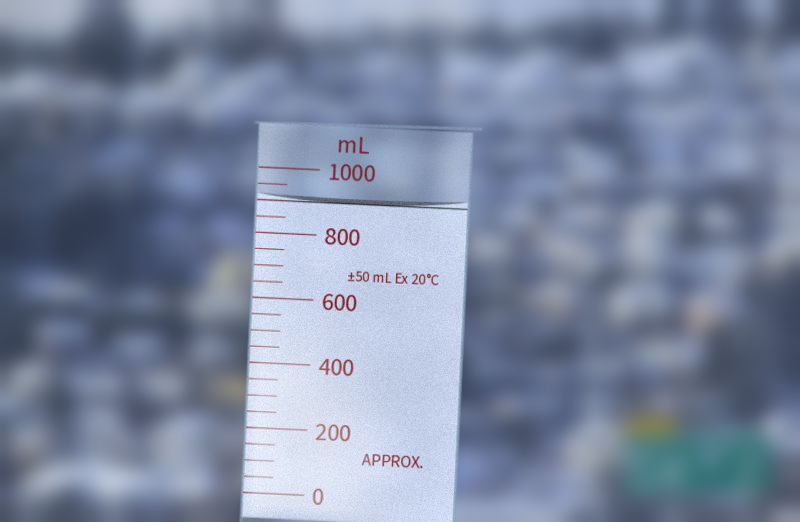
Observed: 900 mL
